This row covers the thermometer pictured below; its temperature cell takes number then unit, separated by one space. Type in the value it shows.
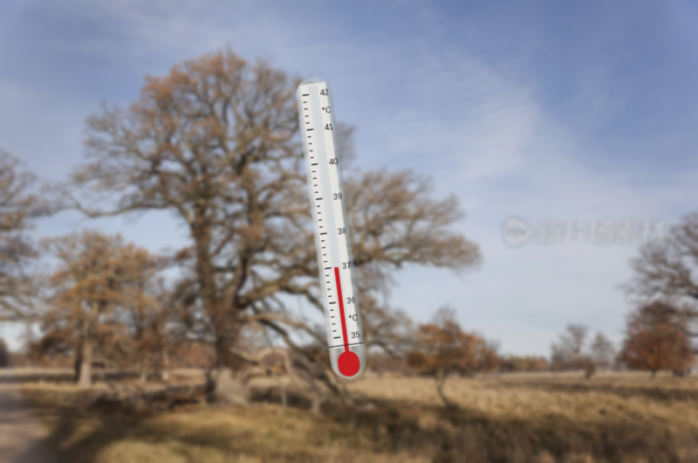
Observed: 37 °C
